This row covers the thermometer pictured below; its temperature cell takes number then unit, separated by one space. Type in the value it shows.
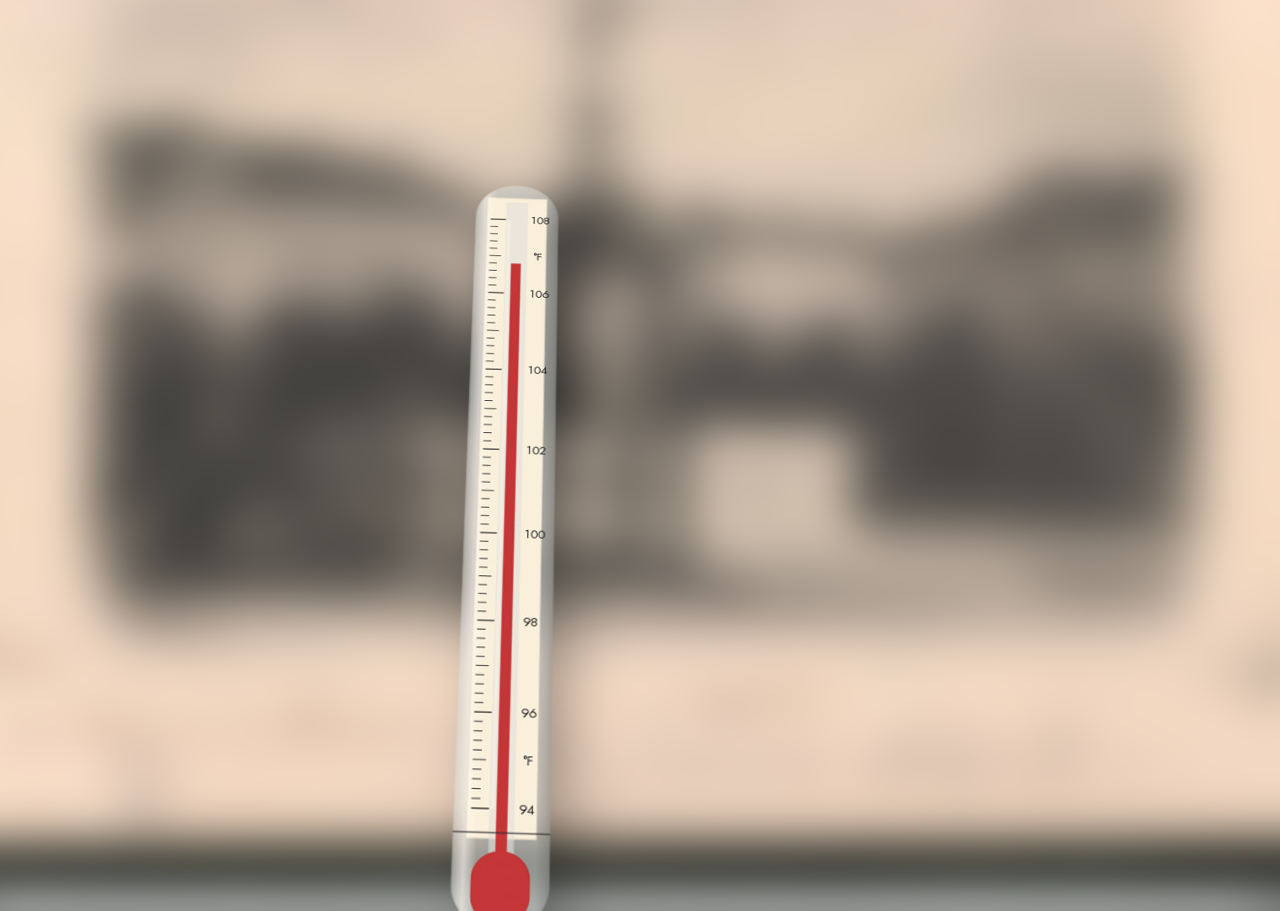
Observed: 106.8 °F
